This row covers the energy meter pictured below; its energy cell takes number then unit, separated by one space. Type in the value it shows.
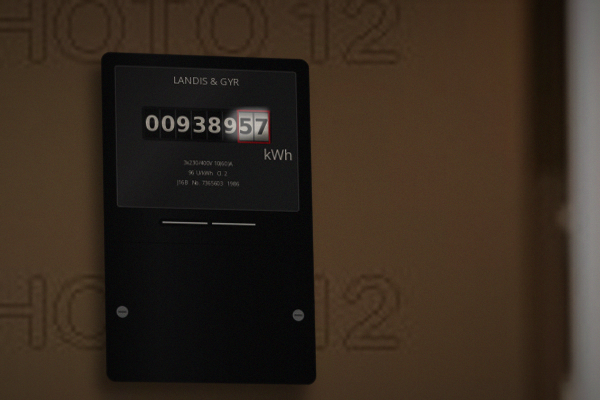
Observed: 9389.57 kWh
